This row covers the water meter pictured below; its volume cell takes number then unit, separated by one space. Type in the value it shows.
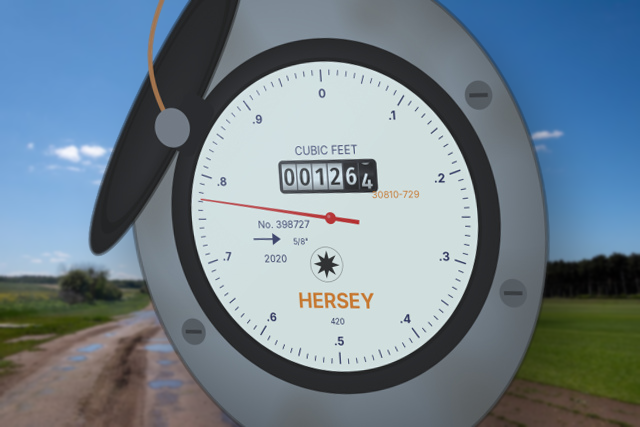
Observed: 1263.77 ft³
